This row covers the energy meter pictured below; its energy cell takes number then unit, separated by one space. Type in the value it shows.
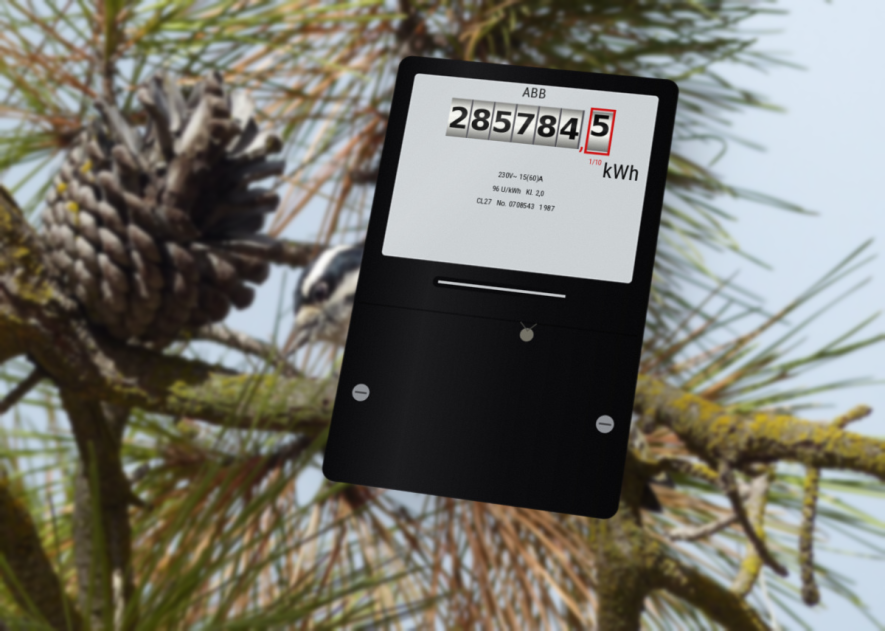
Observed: 285784.5 kWh
